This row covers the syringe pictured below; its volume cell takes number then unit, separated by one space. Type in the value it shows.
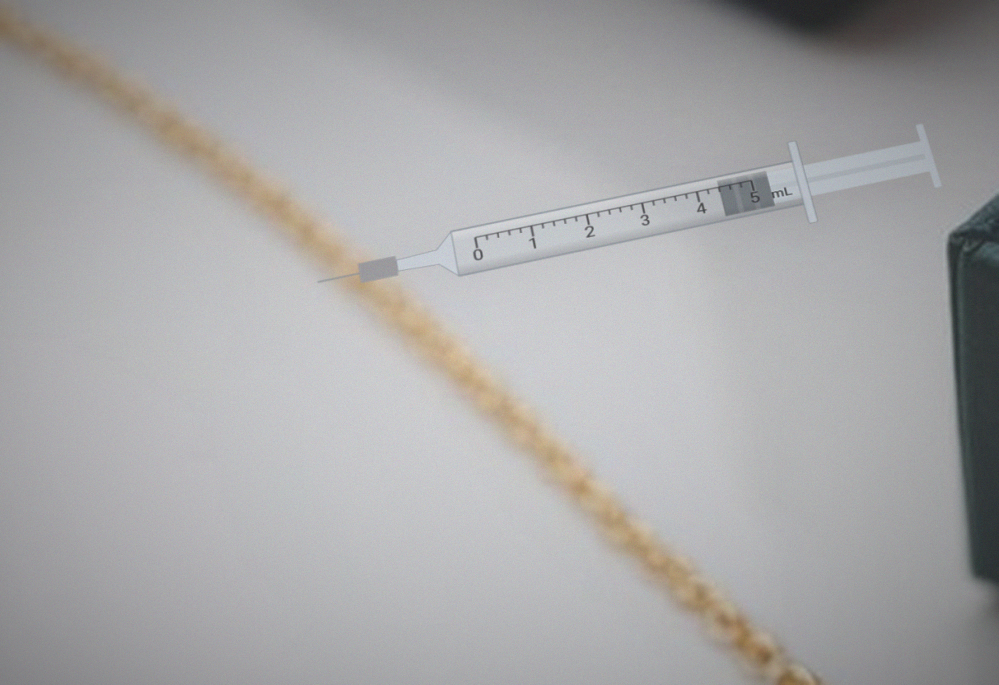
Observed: 4.4 mL
